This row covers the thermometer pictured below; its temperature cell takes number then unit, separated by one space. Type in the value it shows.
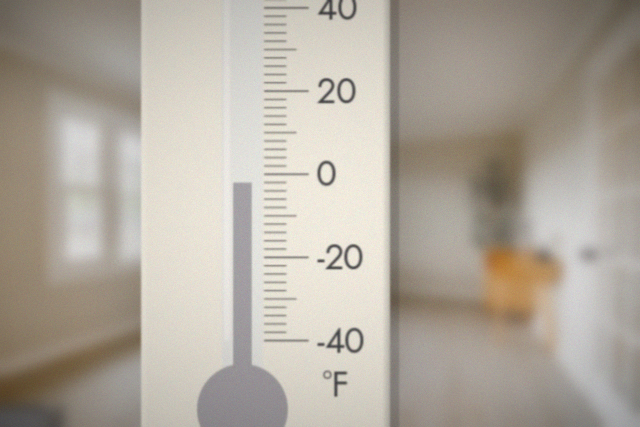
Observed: -2 °F
